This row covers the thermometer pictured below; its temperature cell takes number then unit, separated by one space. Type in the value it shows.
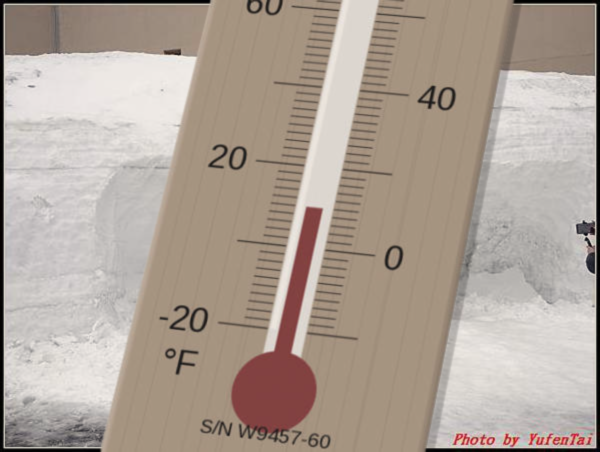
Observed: 10 °F
